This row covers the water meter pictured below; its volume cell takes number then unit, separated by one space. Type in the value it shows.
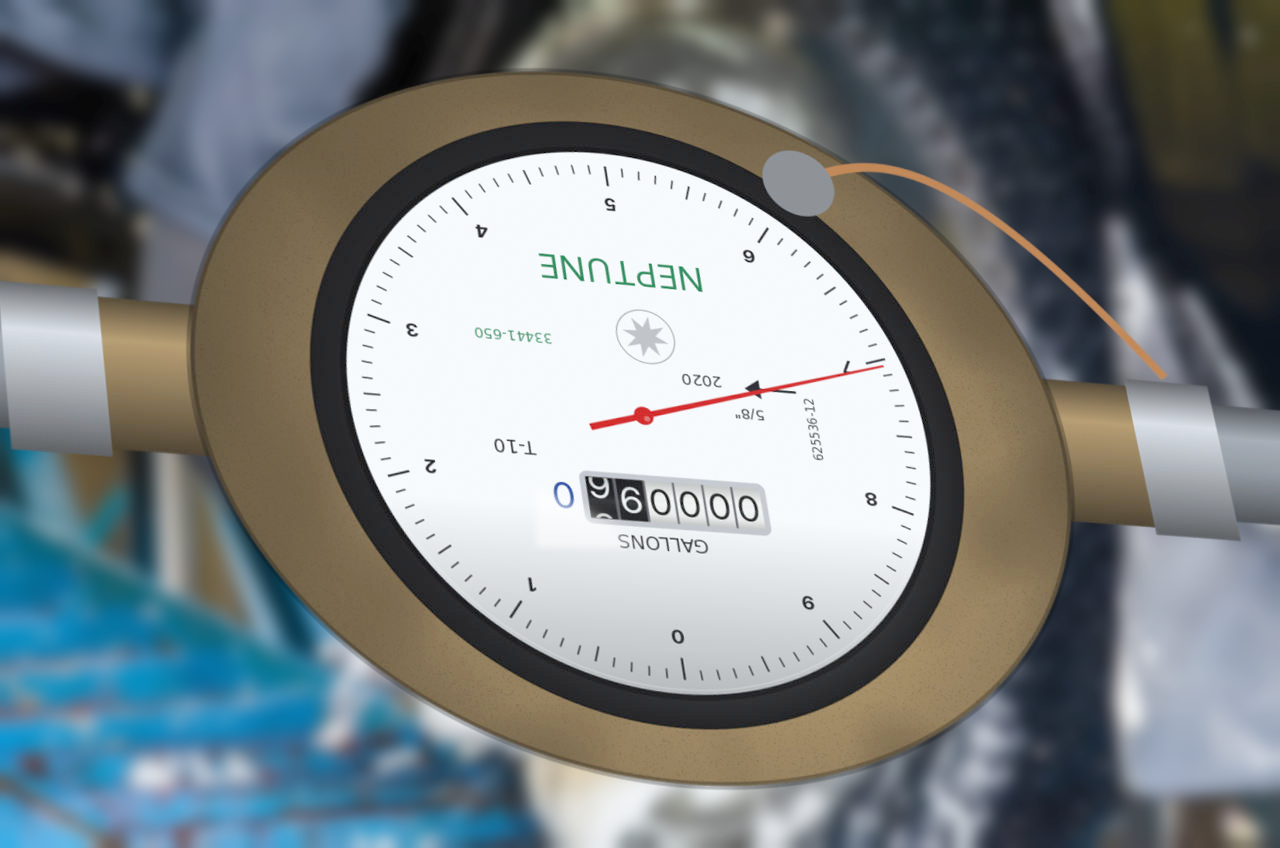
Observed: 957.0 gal
